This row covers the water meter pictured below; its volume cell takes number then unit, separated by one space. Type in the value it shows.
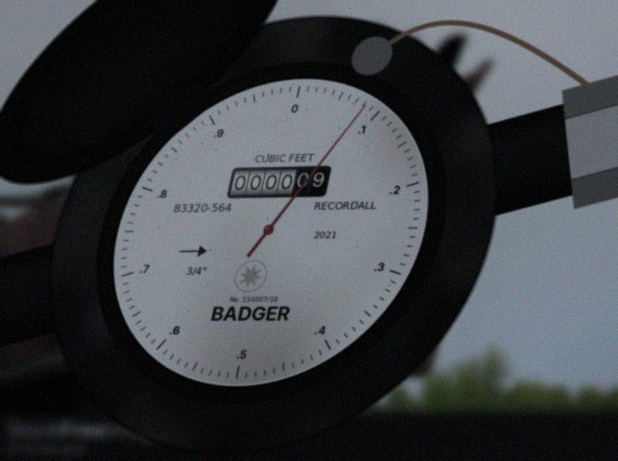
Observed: 9.08 ft³
